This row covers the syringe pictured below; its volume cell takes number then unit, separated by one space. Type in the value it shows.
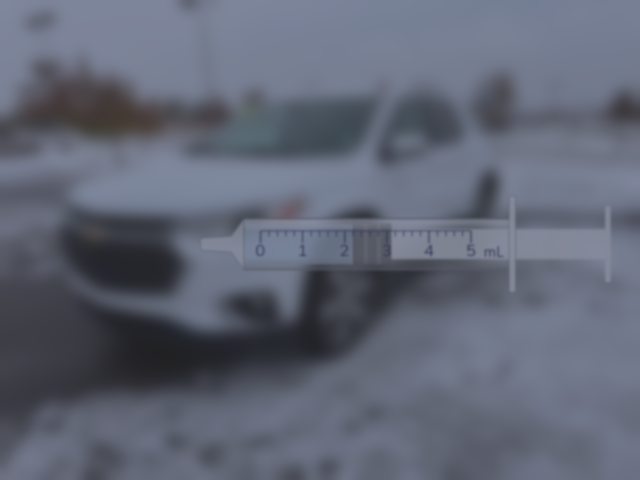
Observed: 2.2 mL
